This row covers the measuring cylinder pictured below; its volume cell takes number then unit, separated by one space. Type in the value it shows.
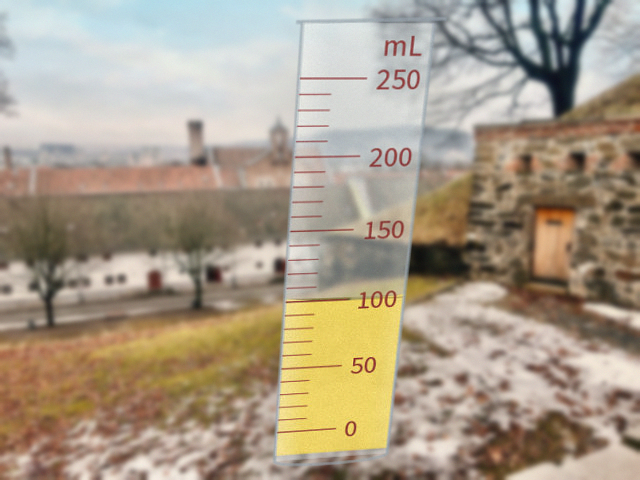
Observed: 100 mL
